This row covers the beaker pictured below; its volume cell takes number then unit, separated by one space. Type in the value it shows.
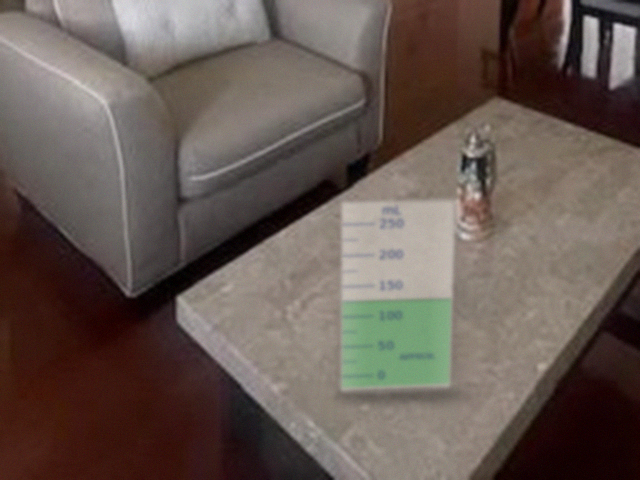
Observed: 125 mL
